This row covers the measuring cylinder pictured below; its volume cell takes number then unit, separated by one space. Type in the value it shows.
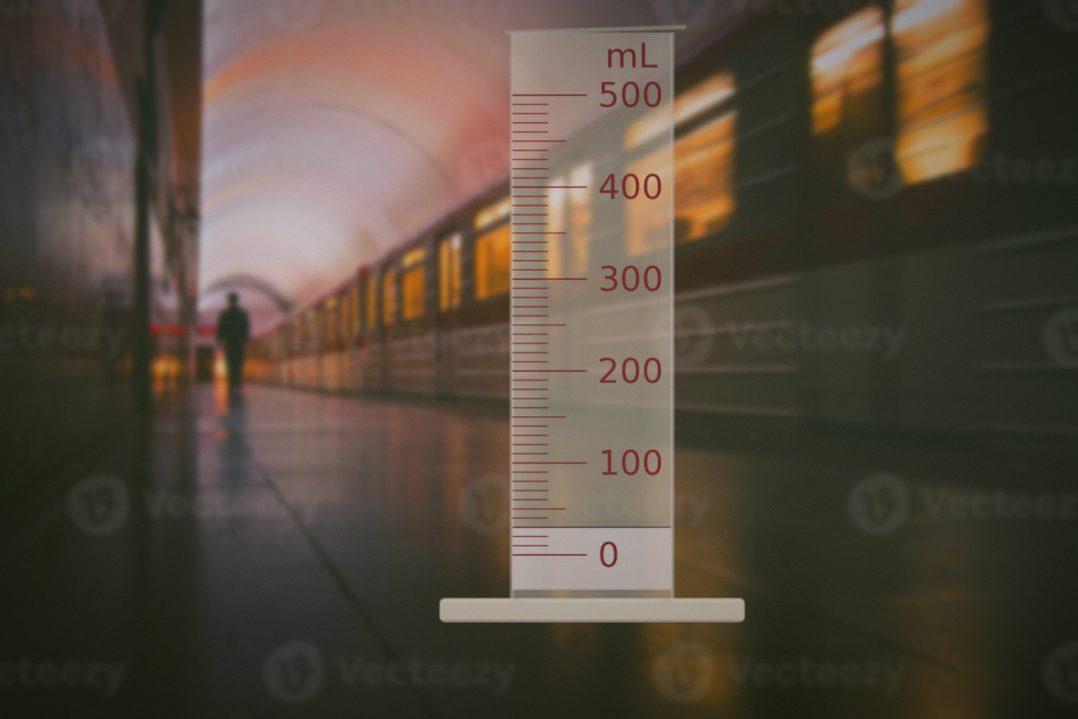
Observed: 30 mL
